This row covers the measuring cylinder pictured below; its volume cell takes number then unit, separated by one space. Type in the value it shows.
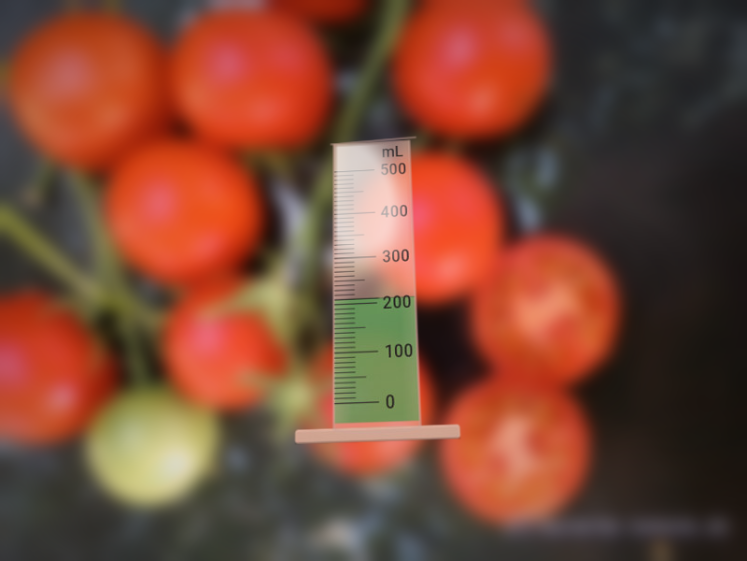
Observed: 210 mL
